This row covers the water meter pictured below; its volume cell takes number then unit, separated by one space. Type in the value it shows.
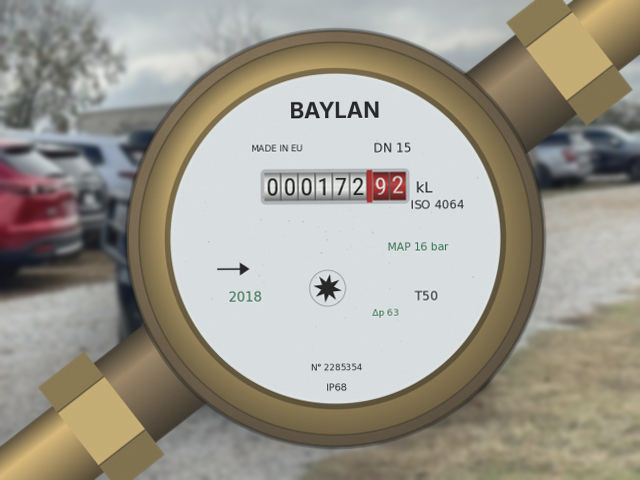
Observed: 172.92 kL
